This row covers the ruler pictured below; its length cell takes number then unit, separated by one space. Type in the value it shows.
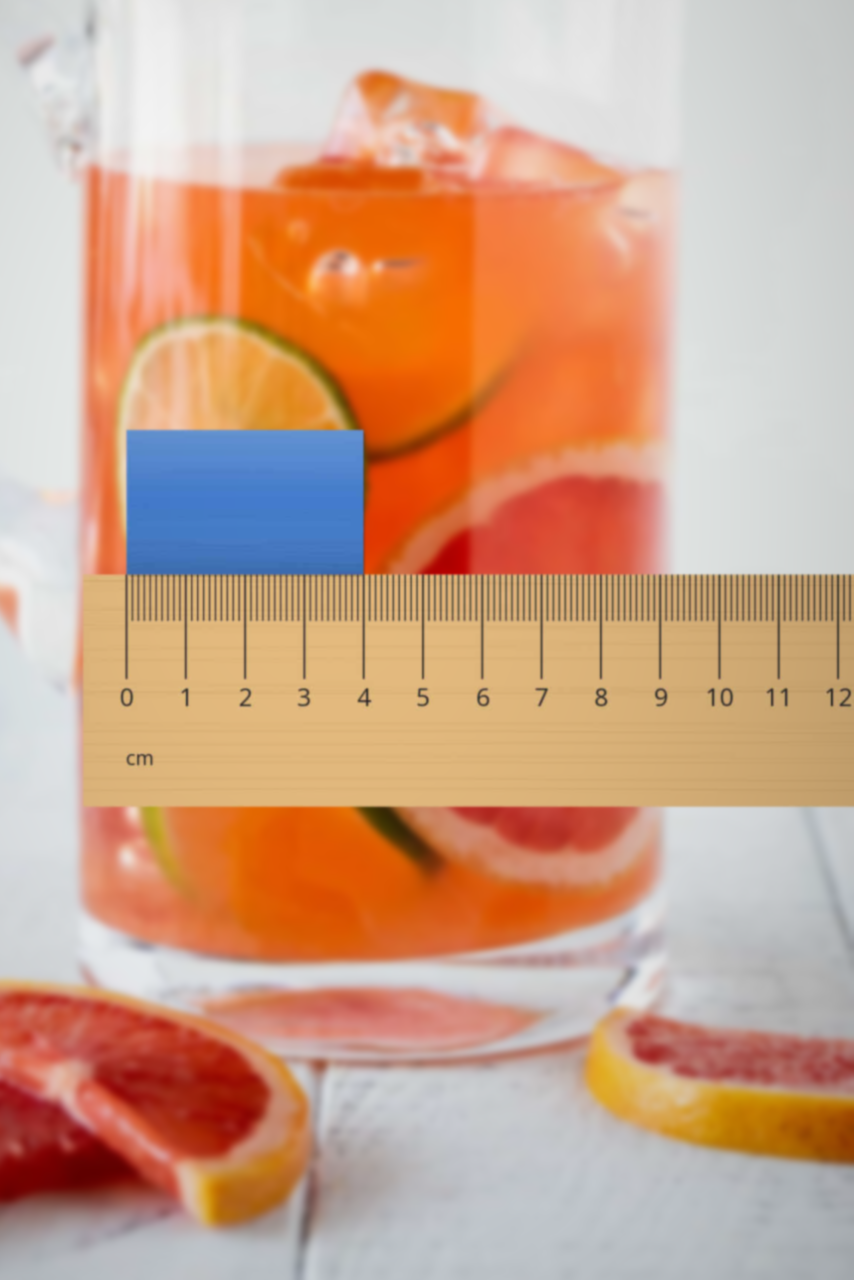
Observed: 4 cm
